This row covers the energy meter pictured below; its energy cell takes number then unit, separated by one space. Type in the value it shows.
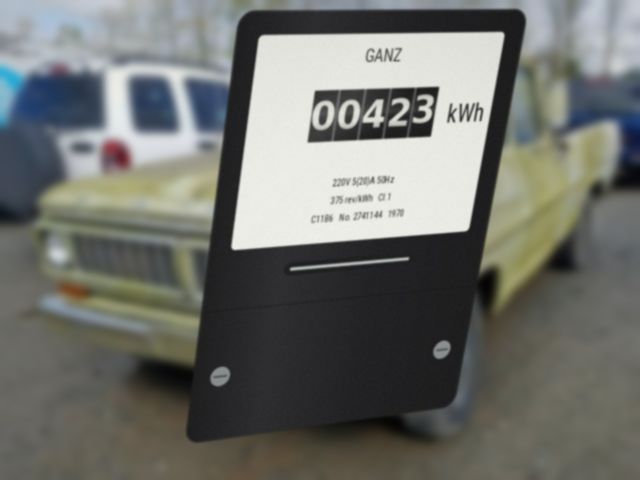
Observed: 423 kWh
